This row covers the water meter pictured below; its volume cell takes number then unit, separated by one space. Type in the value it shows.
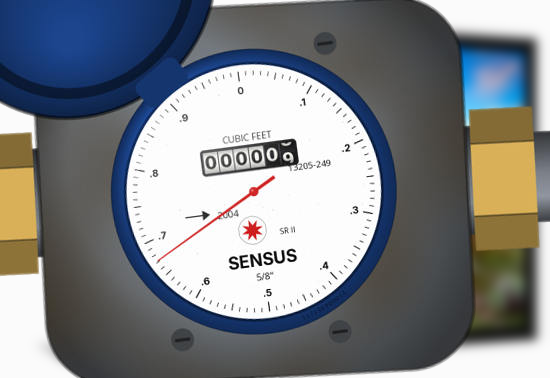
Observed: 8.67 ft³
